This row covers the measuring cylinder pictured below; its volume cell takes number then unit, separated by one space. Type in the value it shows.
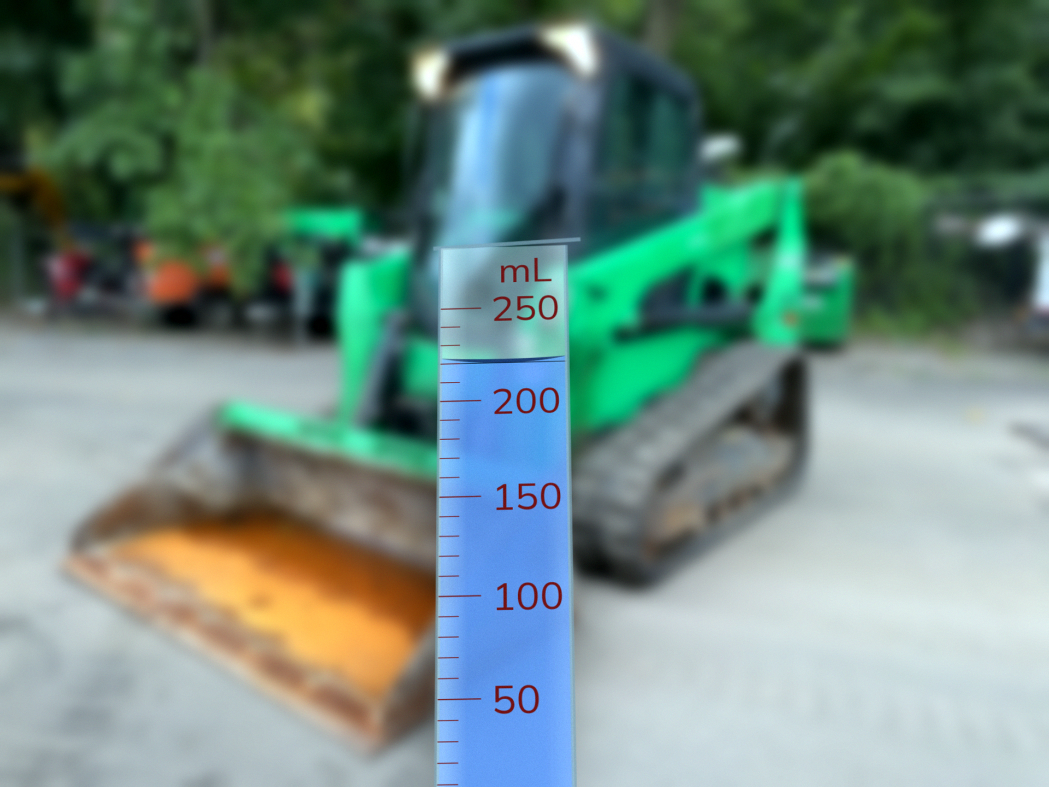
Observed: 220 mL
